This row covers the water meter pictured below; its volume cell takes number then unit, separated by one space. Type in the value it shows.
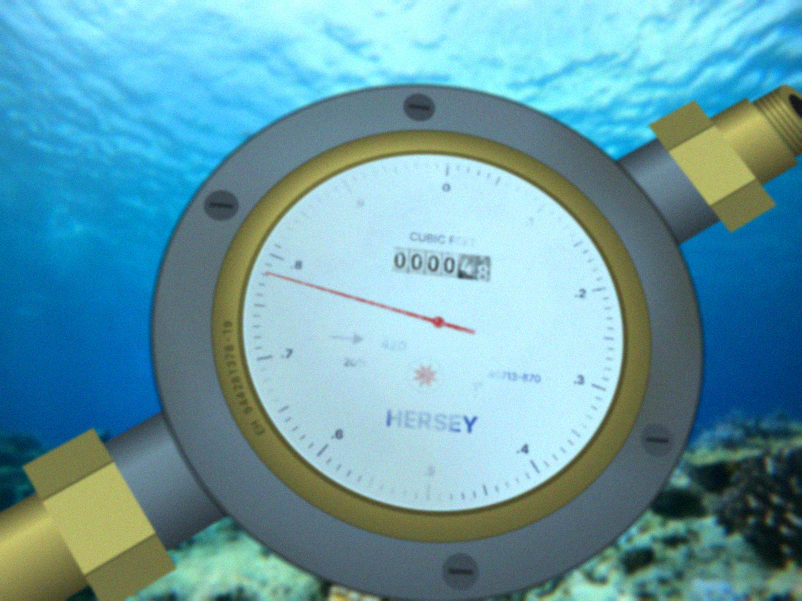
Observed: 47.78 ft³
